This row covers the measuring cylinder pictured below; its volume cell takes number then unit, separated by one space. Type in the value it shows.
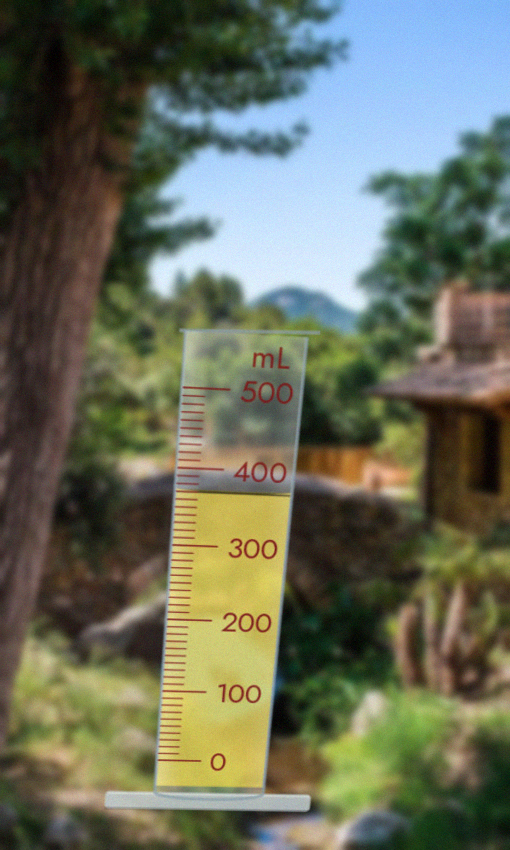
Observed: 370 mL
